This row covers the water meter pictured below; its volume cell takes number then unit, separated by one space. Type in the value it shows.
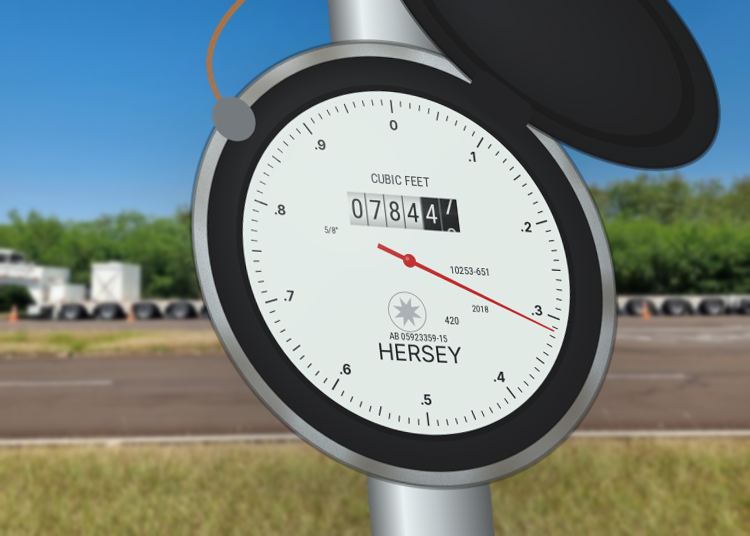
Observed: 78447.31 ft³
